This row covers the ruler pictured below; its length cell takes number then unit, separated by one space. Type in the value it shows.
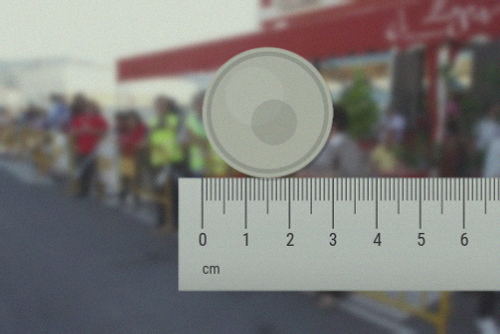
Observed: 3 cm
